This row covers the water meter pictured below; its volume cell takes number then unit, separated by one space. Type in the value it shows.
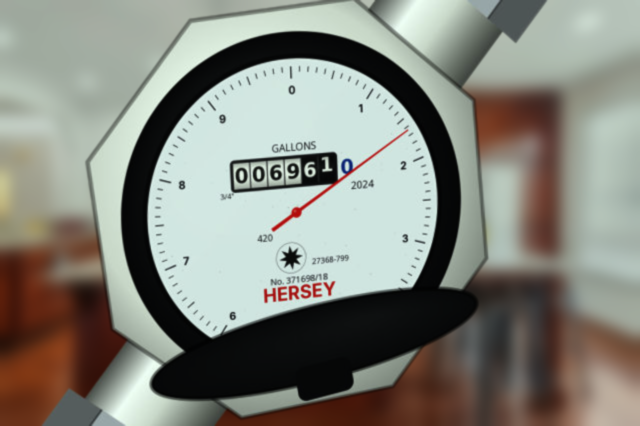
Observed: 69611.6 gal
